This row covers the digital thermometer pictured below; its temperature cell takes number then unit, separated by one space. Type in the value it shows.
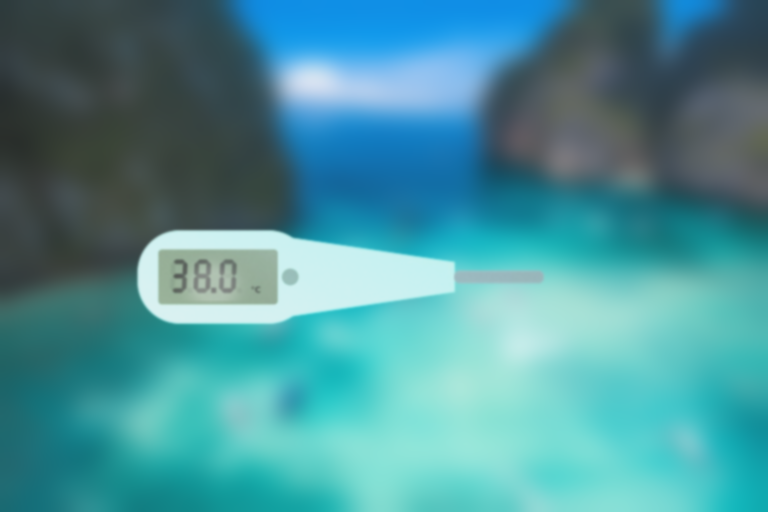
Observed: 38.0 °C
